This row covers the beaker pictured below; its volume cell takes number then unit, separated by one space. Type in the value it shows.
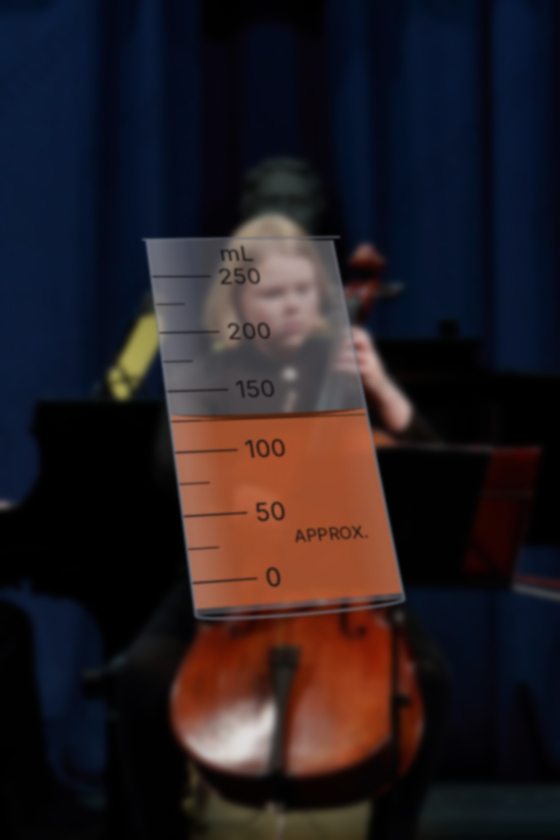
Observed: 125 mL
